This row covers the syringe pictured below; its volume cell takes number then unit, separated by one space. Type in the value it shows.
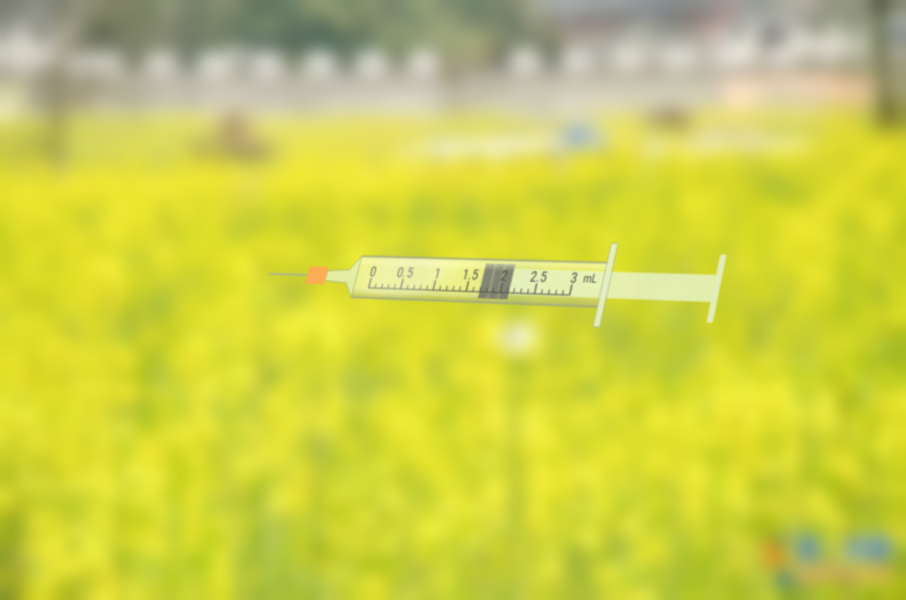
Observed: 1.7 mL
